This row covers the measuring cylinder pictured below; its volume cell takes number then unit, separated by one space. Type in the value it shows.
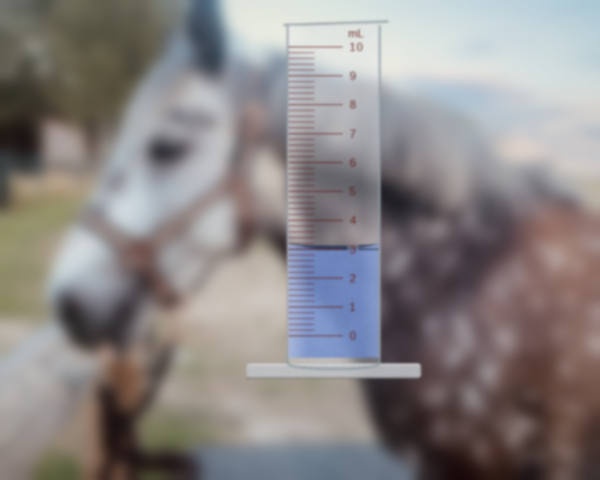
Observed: 3 mL
